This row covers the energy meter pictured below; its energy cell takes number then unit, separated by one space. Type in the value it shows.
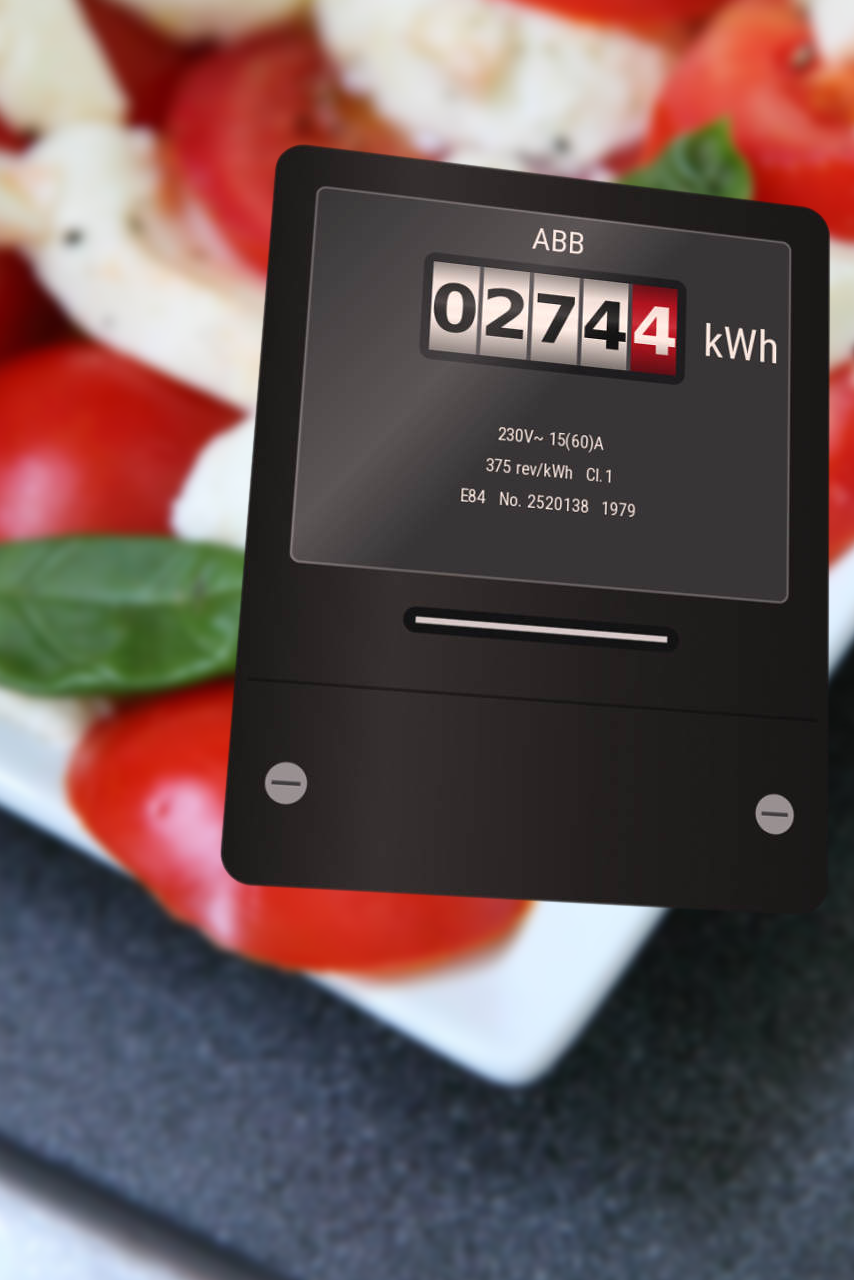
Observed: 274.4 kWh
